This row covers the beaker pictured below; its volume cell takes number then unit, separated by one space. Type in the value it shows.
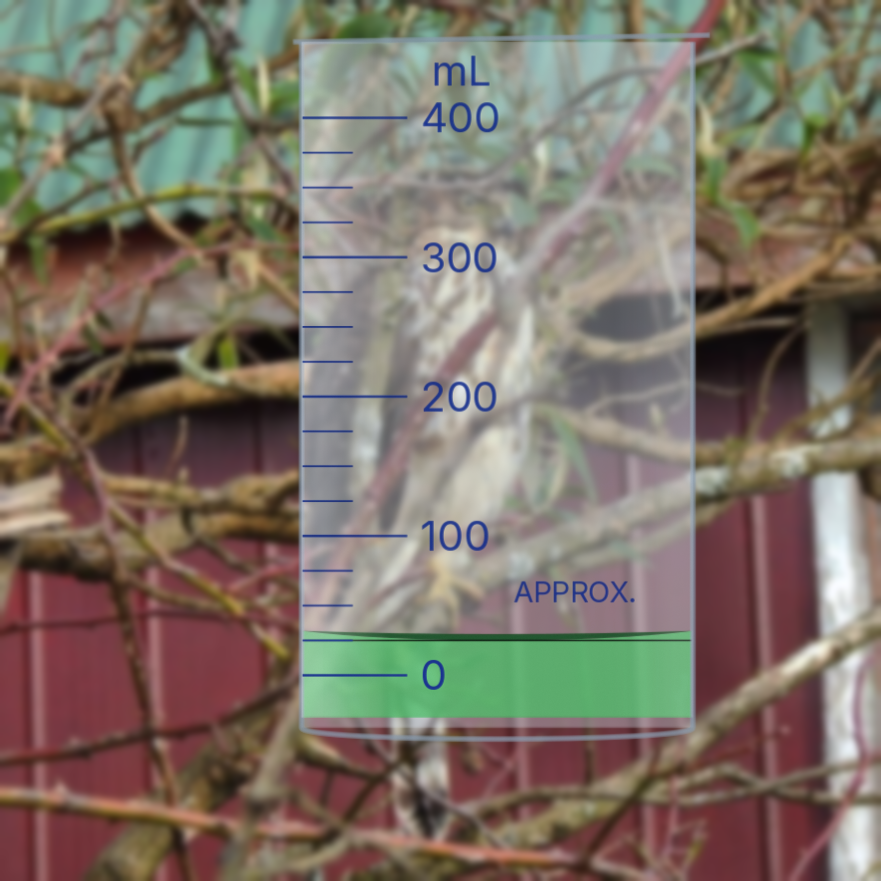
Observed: 25 mL
